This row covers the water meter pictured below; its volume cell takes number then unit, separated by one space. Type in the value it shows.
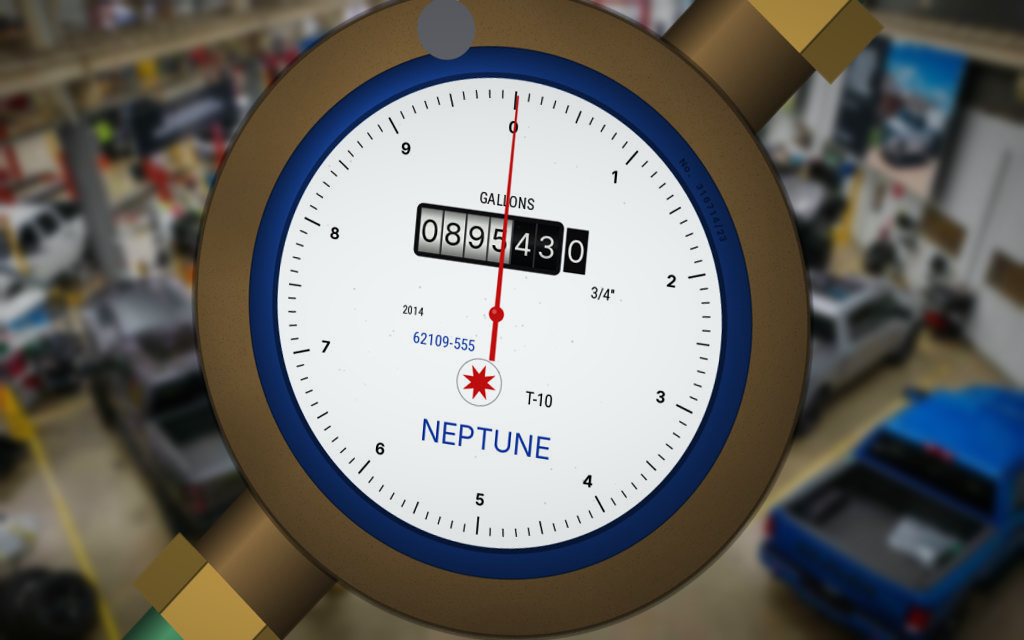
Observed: 895430.0 gal
